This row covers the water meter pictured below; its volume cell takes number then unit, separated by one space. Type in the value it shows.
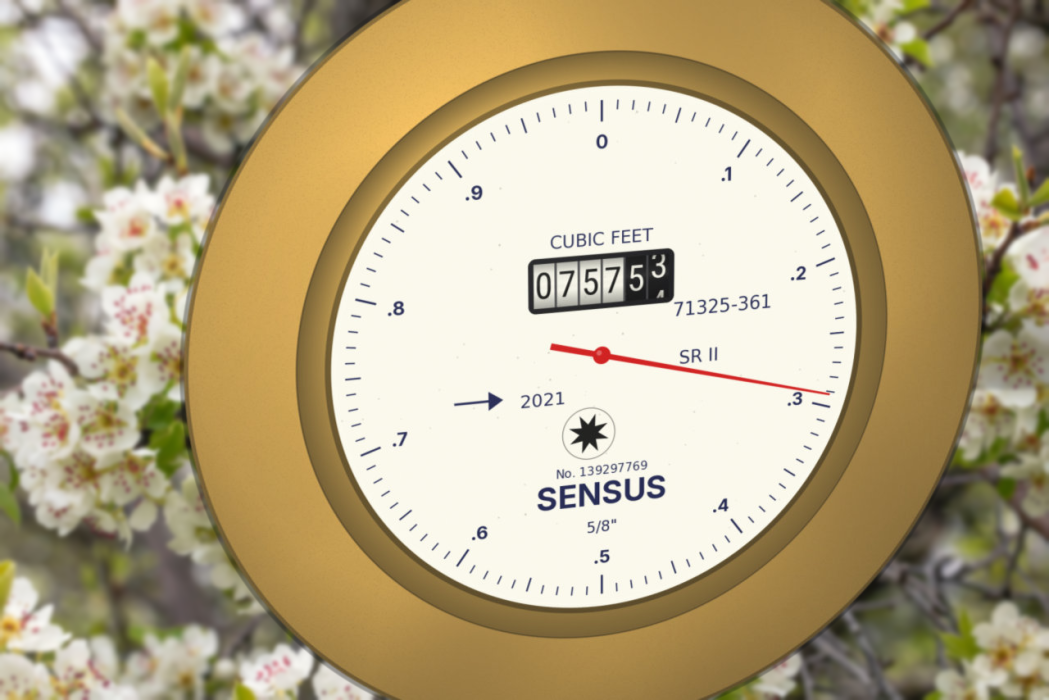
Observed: 75753.29 ft³
